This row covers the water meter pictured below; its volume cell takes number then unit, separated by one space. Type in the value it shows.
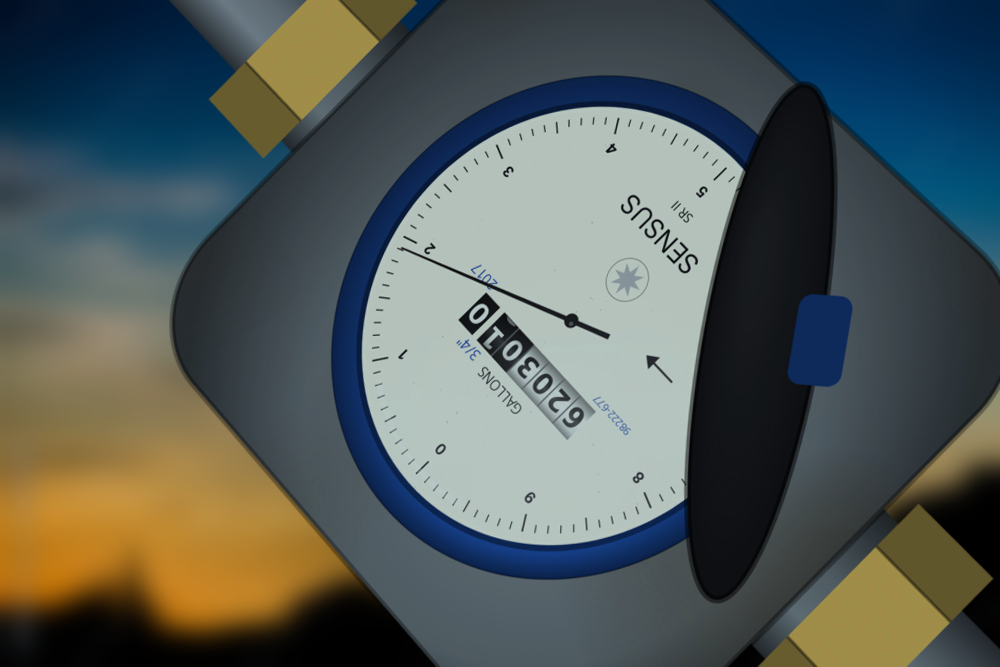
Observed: 6203011.9 gal
